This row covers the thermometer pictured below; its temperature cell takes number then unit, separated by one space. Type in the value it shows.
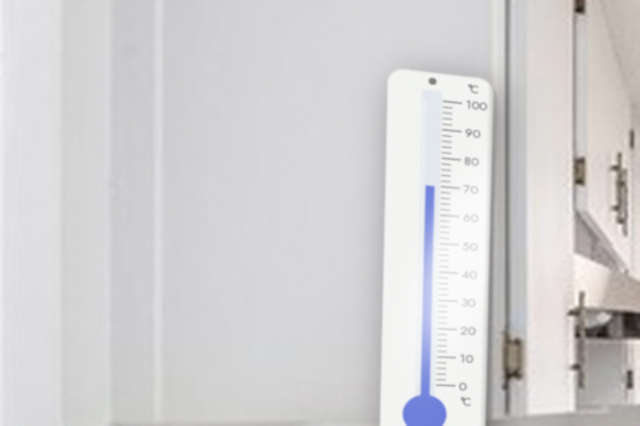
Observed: 70 °C
